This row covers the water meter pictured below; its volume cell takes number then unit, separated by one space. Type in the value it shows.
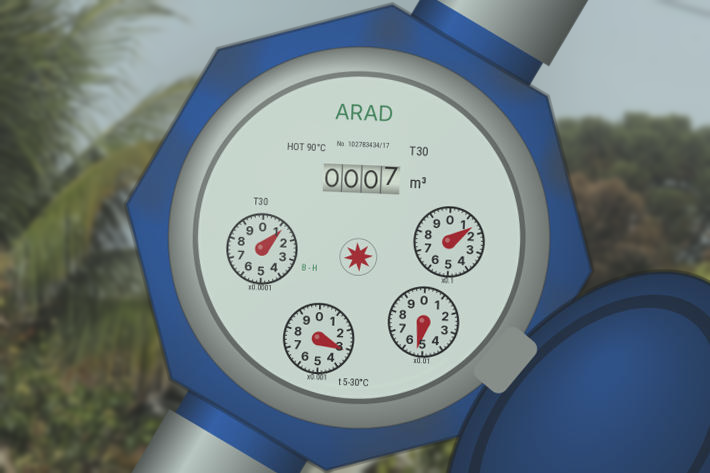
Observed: 7.1531 m³
